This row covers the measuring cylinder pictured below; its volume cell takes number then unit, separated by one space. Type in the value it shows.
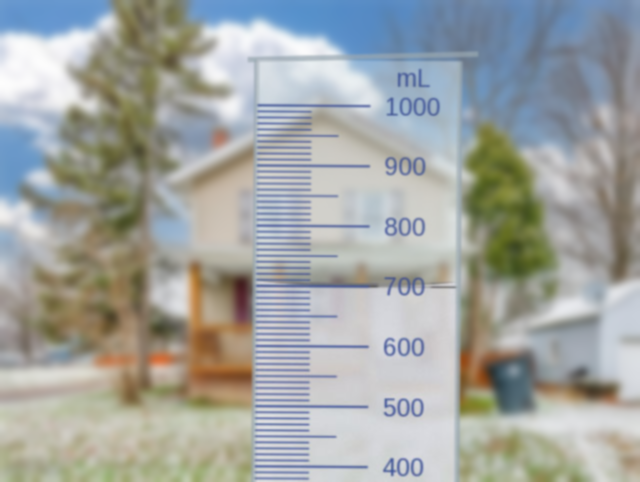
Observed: 700 mL
